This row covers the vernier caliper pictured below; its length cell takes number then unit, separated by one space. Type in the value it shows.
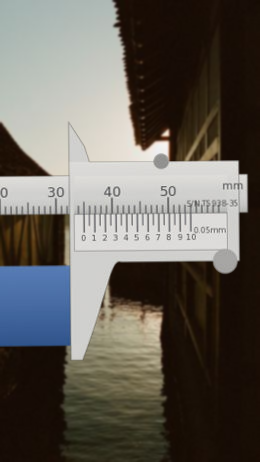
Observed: 35.0 mm
